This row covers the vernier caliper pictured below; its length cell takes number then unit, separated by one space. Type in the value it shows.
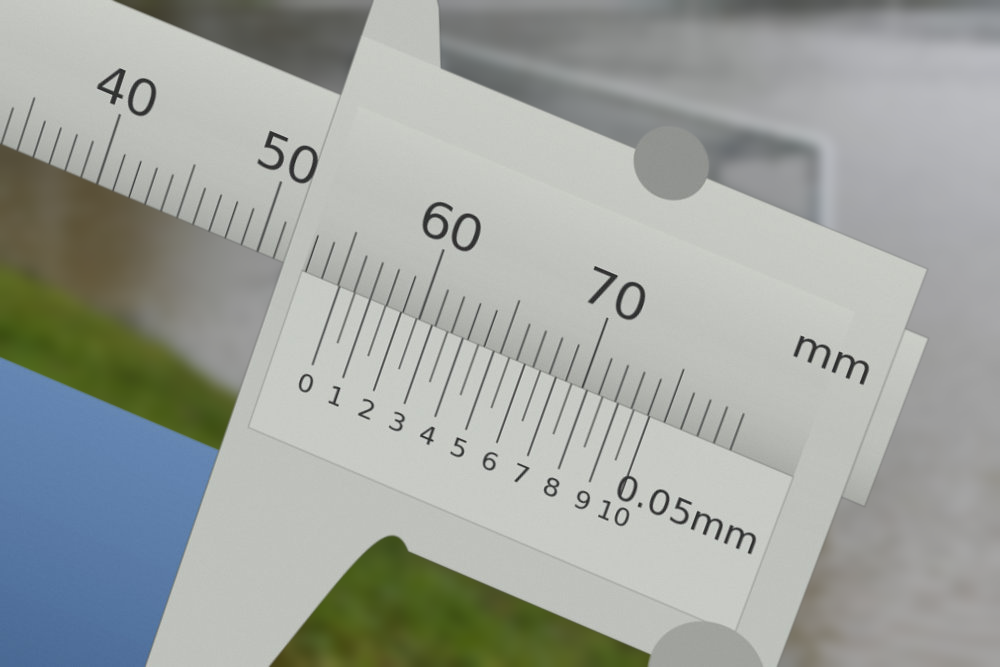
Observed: 55.1 mm
